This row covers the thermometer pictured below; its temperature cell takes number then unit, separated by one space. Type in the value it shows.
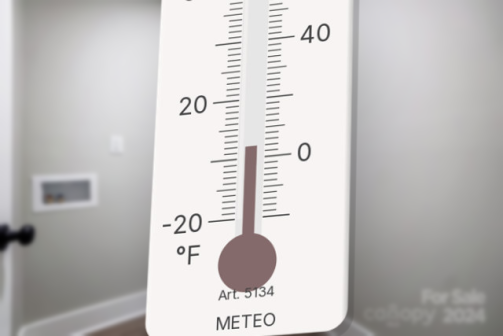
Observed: 4 °F
